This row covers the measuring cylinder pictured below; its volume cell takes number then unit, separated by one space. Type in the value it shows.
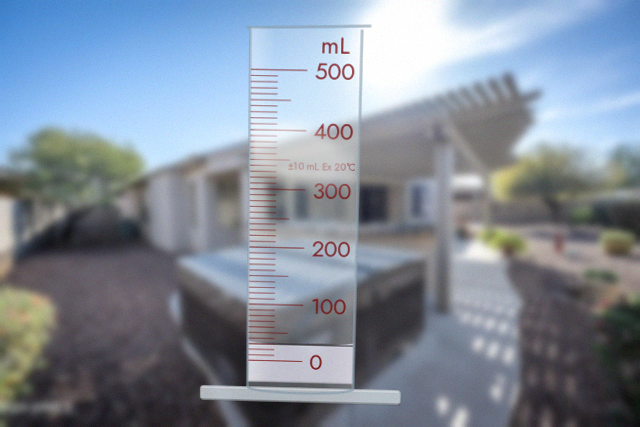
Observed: 30 mL
